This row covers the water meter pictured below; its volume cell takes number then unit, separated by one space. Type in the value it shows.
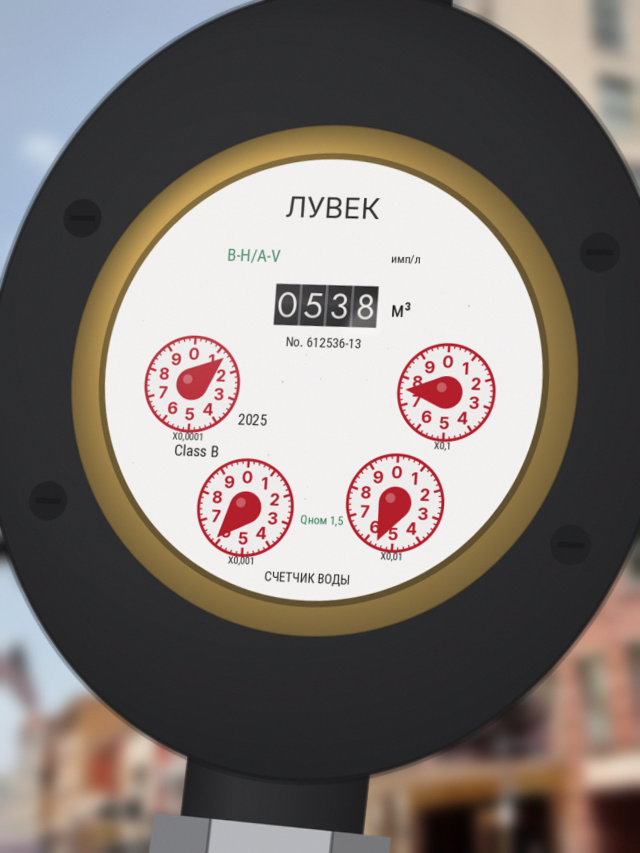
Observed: 538.7561 m³
